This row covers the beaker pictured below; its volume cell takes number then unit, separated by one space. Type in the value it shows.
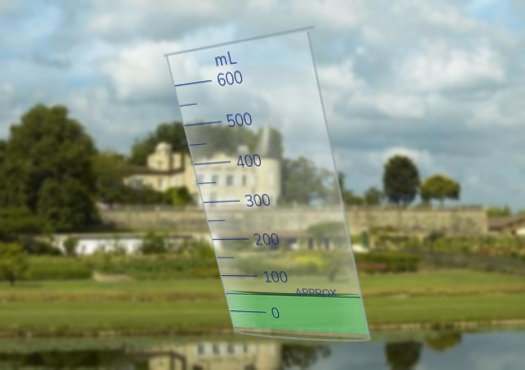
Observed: 50 mL
